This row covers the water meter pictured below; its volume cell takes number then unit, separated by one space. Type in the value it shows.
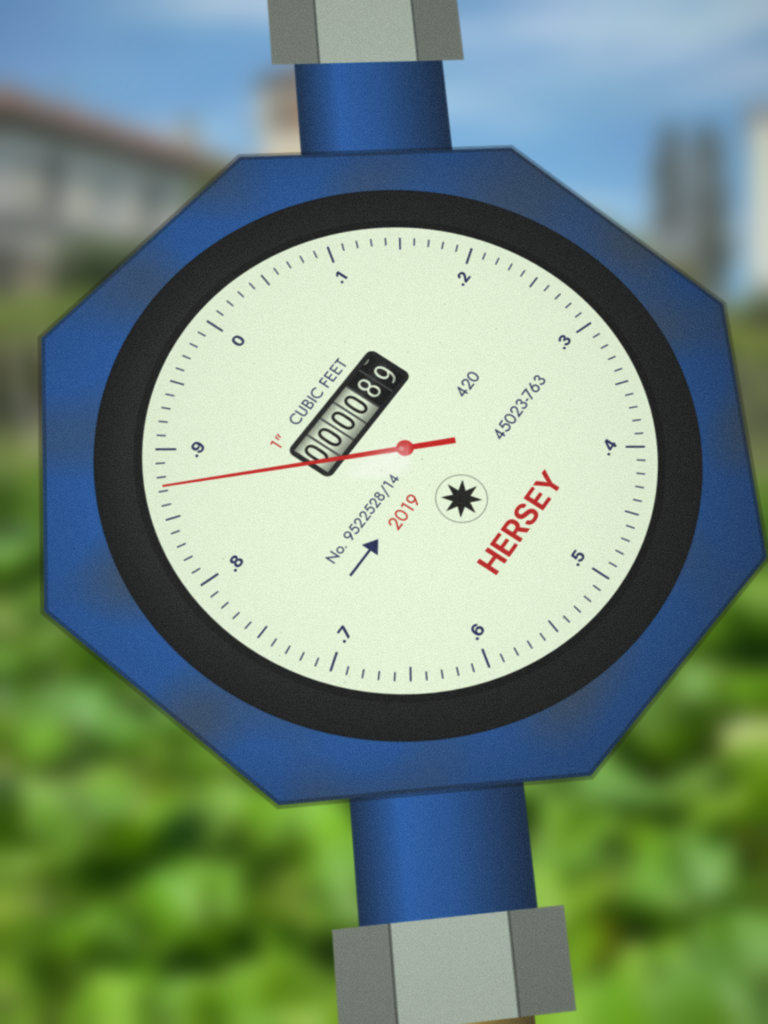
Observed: 88.87 ft³
